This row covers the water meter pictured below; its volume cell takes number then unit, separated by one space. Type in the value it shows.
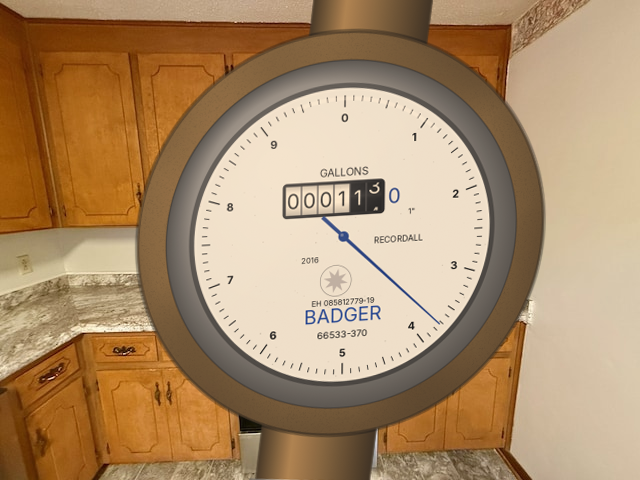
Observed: 1133.7 gal
